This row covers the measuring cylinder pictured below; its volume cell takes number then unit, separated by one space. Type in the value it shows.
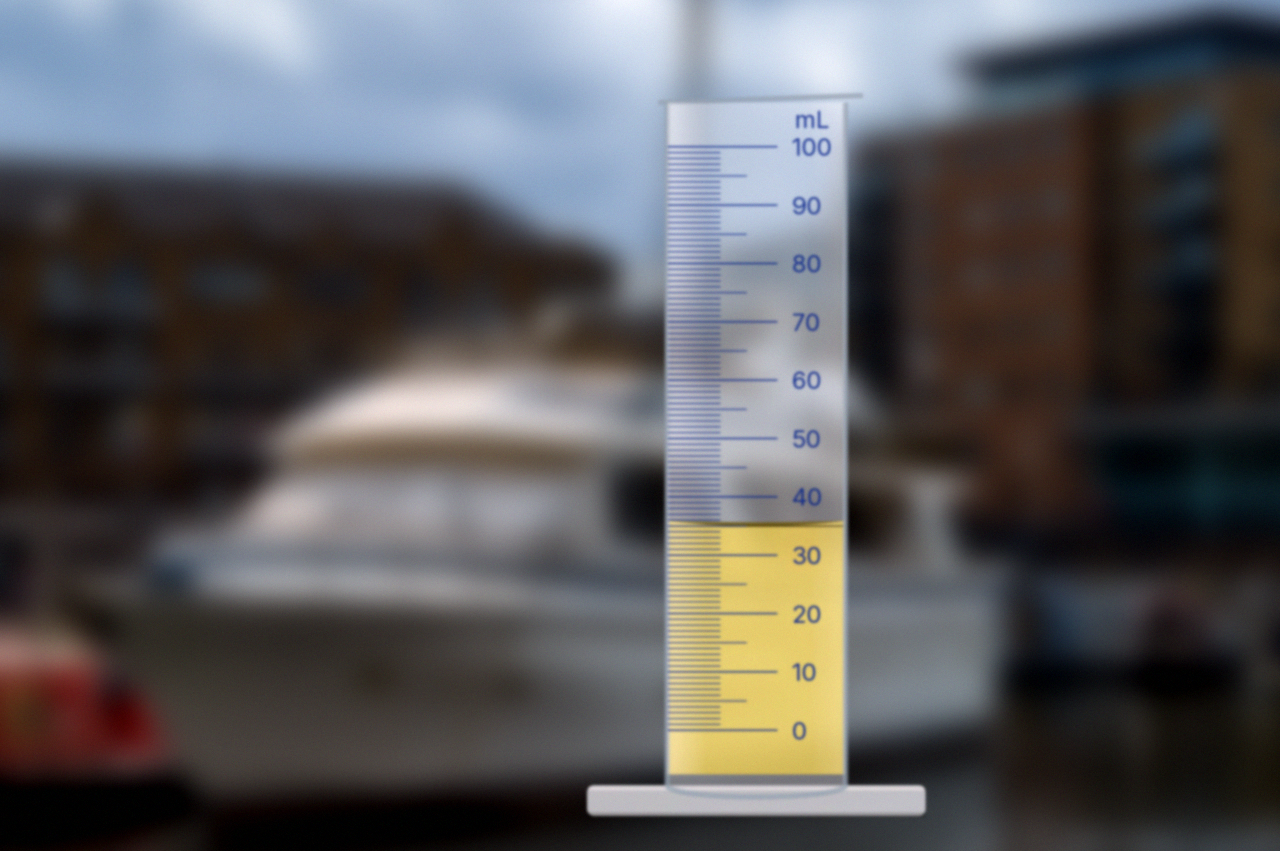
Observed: 35 mL
